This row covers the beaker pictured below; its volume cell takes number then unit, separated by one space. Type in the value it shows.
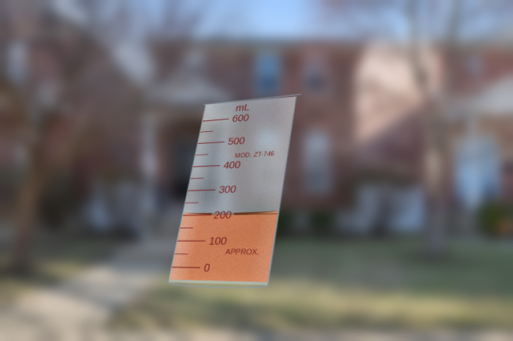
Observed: 200 mL
